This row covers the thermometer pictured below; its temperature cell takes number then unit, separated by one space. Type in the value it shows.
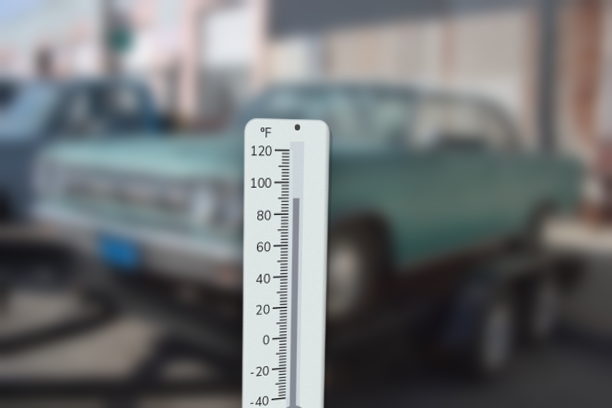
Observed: 90 °F
